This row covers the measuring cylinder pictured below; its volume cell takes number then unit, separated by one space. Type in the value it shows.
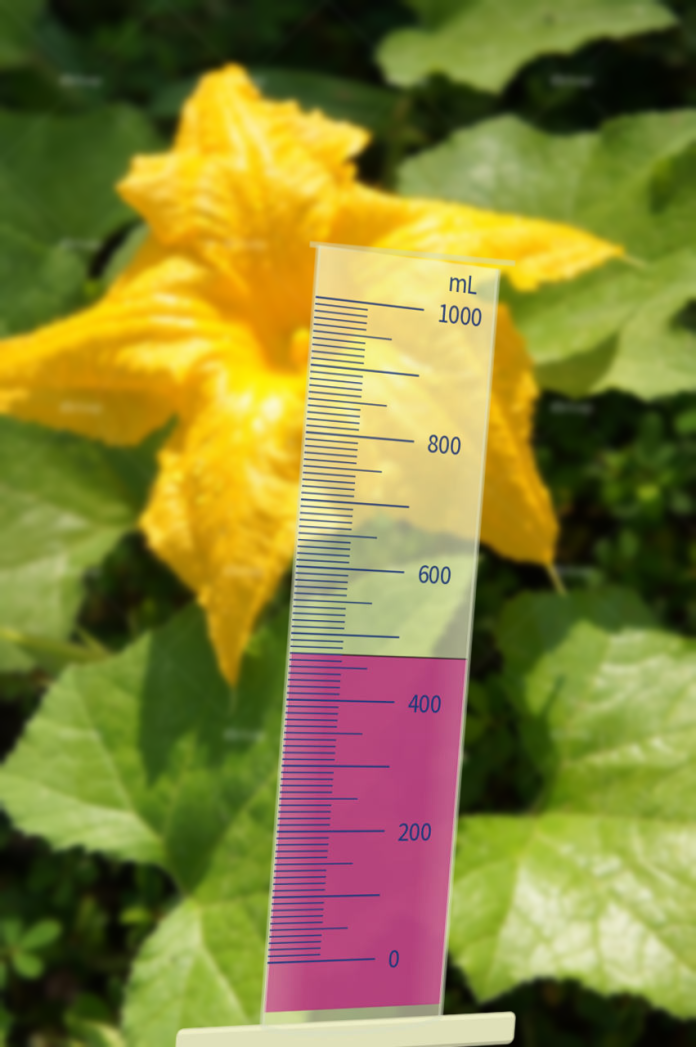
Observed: 470 mL
